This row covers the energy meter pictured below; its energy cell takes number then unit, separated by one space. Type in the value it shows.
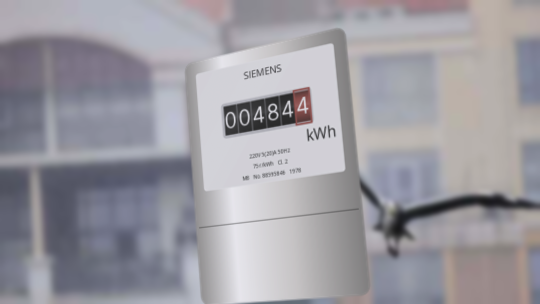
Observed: 484.4 kWh
